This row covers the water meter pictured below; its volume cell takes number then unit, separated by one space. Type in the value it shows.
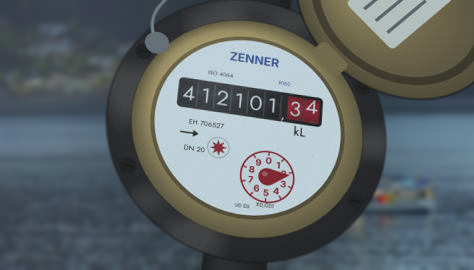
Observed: 412101.342 kL
